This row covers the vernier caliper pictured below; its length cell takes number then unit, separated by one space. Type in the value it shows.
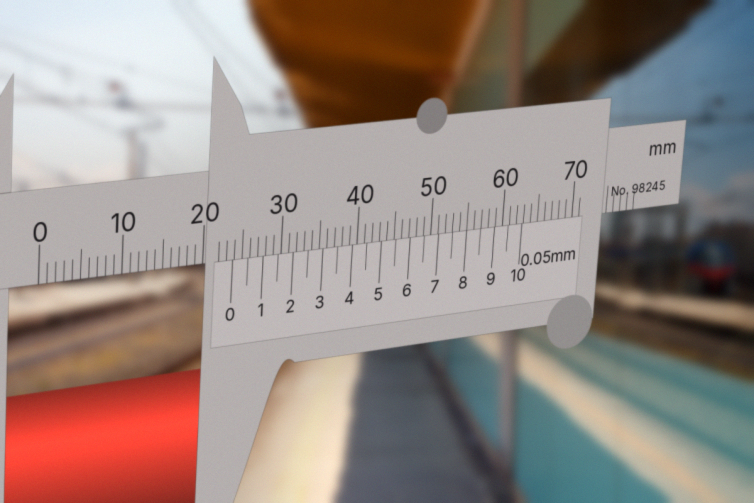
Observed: 23.8 mm
